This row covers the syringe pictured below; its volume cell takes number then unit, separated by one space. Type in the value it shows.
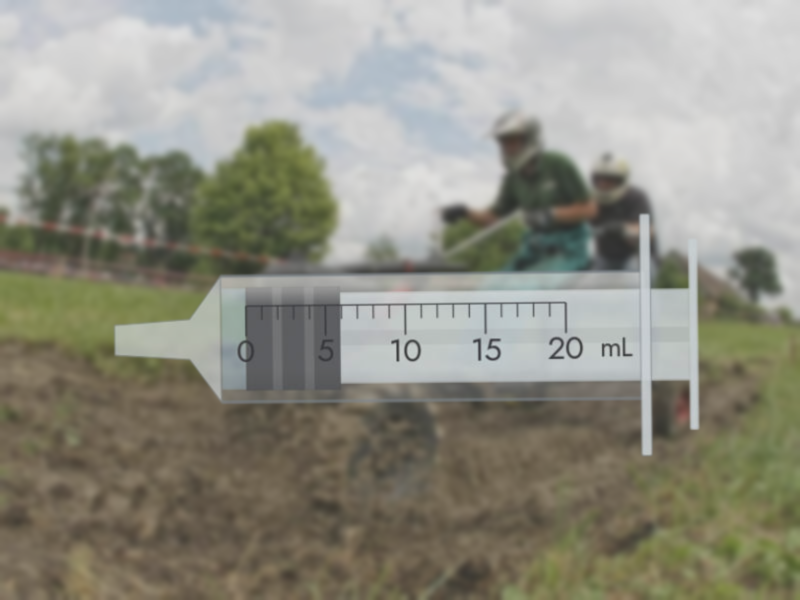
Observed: 0 mL
